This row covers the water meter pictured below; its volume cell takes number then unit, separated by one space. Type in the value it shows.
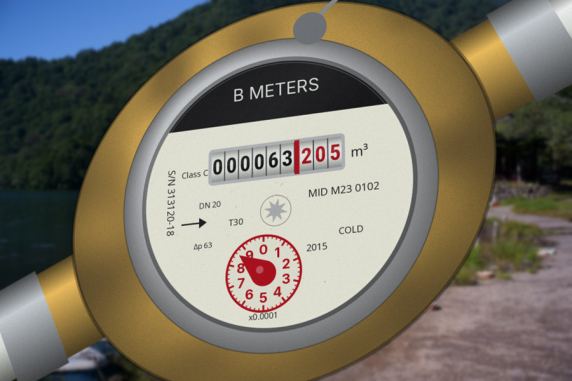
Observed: 63.2058 m³
